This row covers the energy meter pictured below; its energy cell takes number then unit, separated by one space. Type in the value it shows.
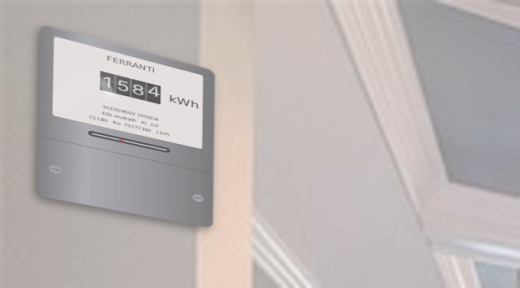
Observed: 1584 kWh
